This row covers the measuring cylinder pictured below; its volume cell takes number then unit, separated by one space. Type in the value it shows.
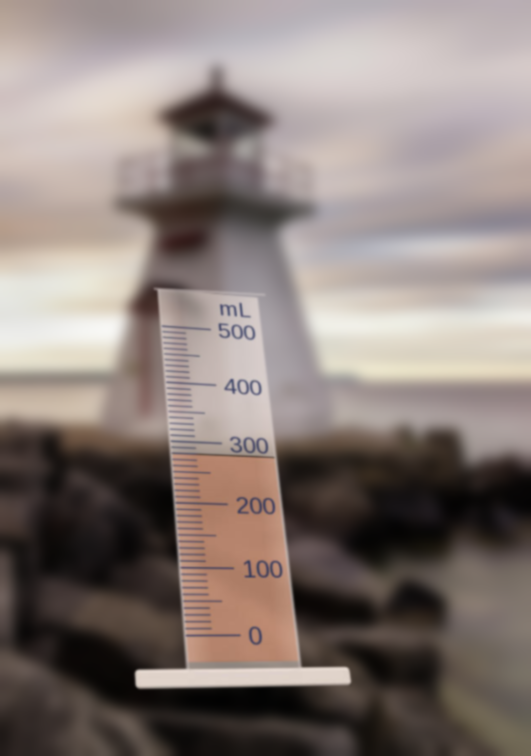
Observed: 280 mL
